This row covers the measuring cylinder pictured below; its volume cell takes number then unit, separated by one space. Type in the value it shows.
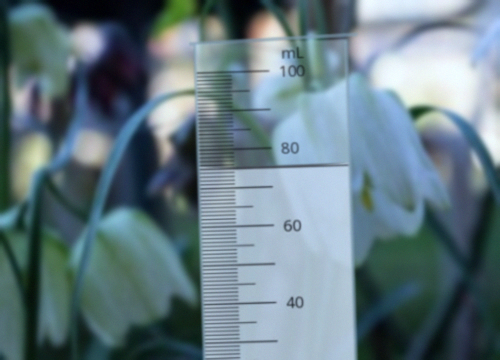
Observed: 75 mL
